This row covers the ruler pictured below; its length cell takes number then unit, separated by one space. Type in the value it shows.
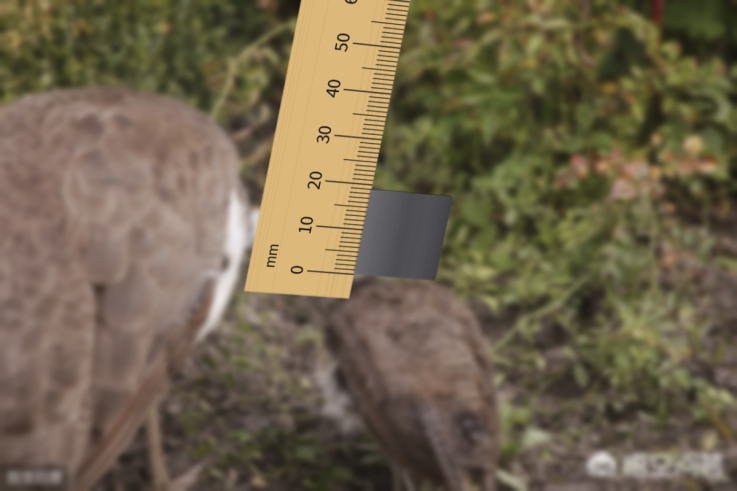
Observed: 19 mm
